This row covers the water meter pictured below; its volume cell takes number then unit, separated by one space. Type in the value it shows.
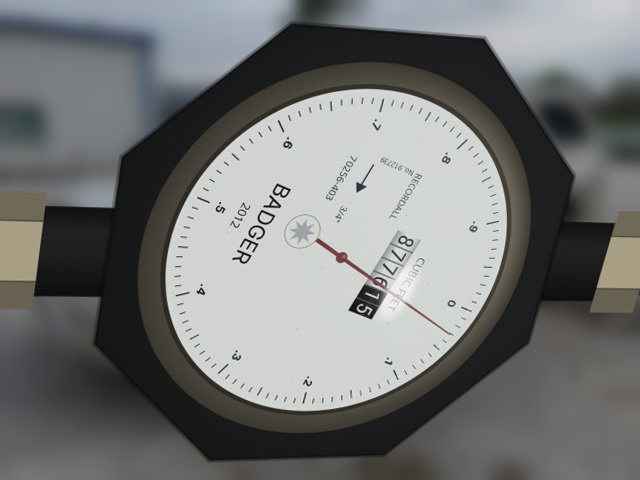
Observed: 877615.03 ft³
